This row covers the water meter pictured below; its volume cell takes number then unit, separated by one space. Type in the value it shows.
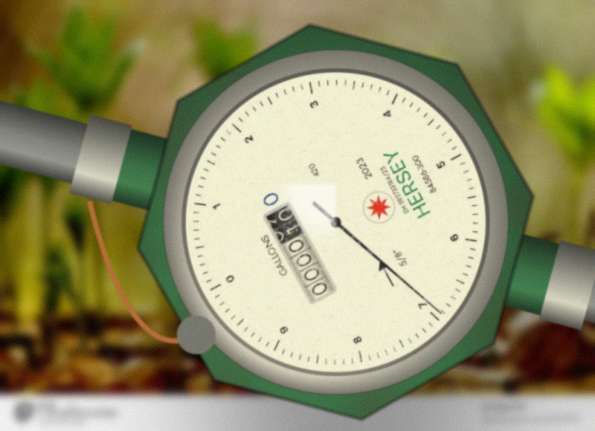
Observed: 96.9 gal
